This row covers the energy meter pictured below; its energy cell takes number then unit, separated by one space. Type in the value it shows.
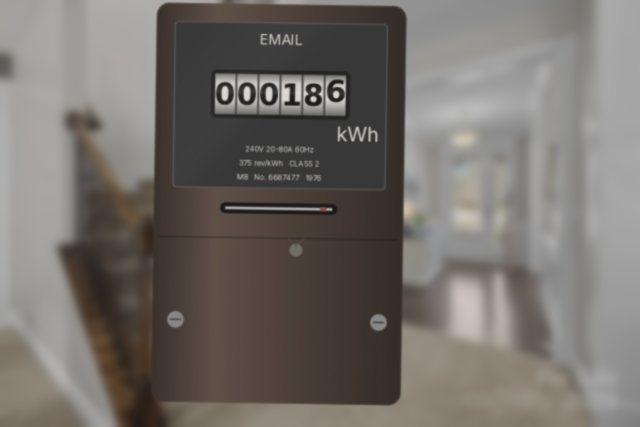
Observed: 186 kWh
